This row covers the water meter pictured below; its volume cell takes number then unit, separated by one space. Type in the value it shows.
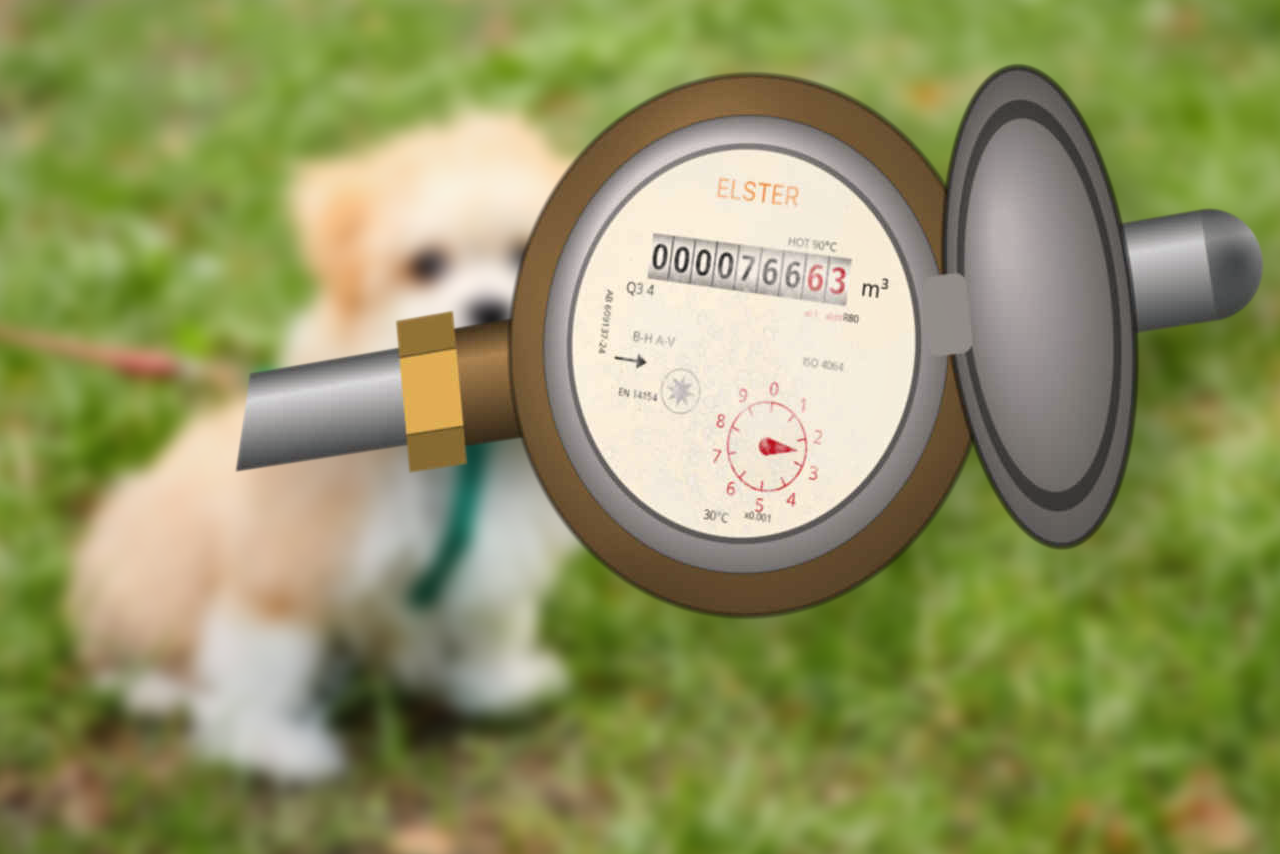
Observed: 766.632 m³
